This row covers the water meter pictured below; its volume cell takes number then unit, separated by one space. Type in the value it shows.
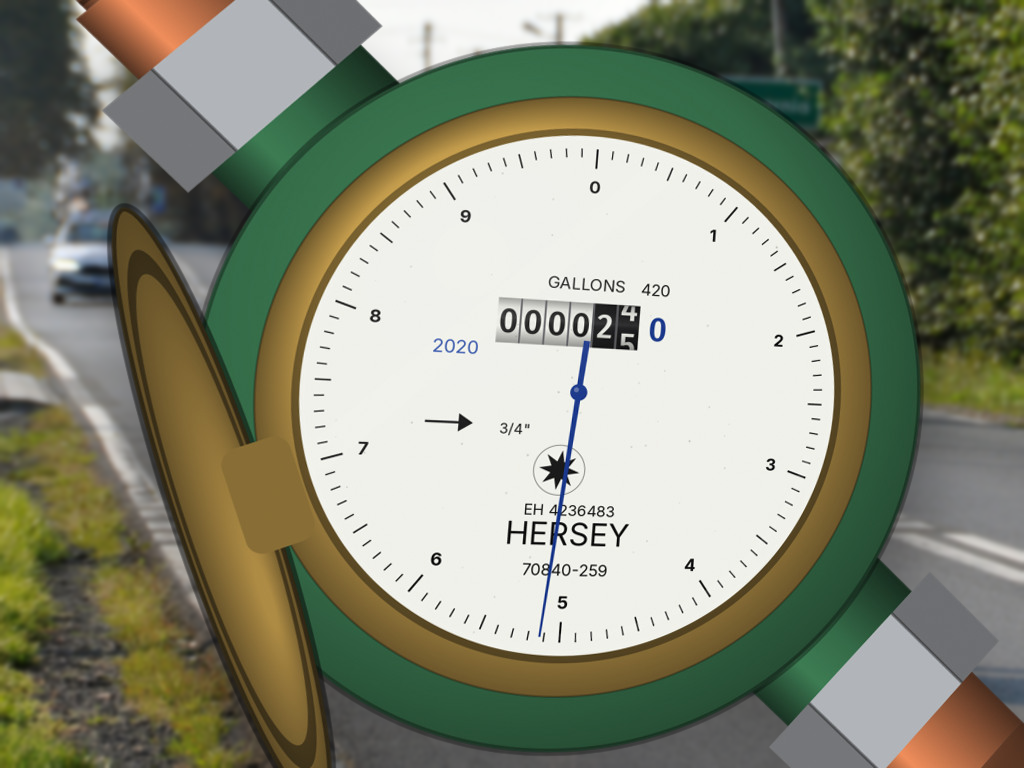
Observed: 245.1 gal
